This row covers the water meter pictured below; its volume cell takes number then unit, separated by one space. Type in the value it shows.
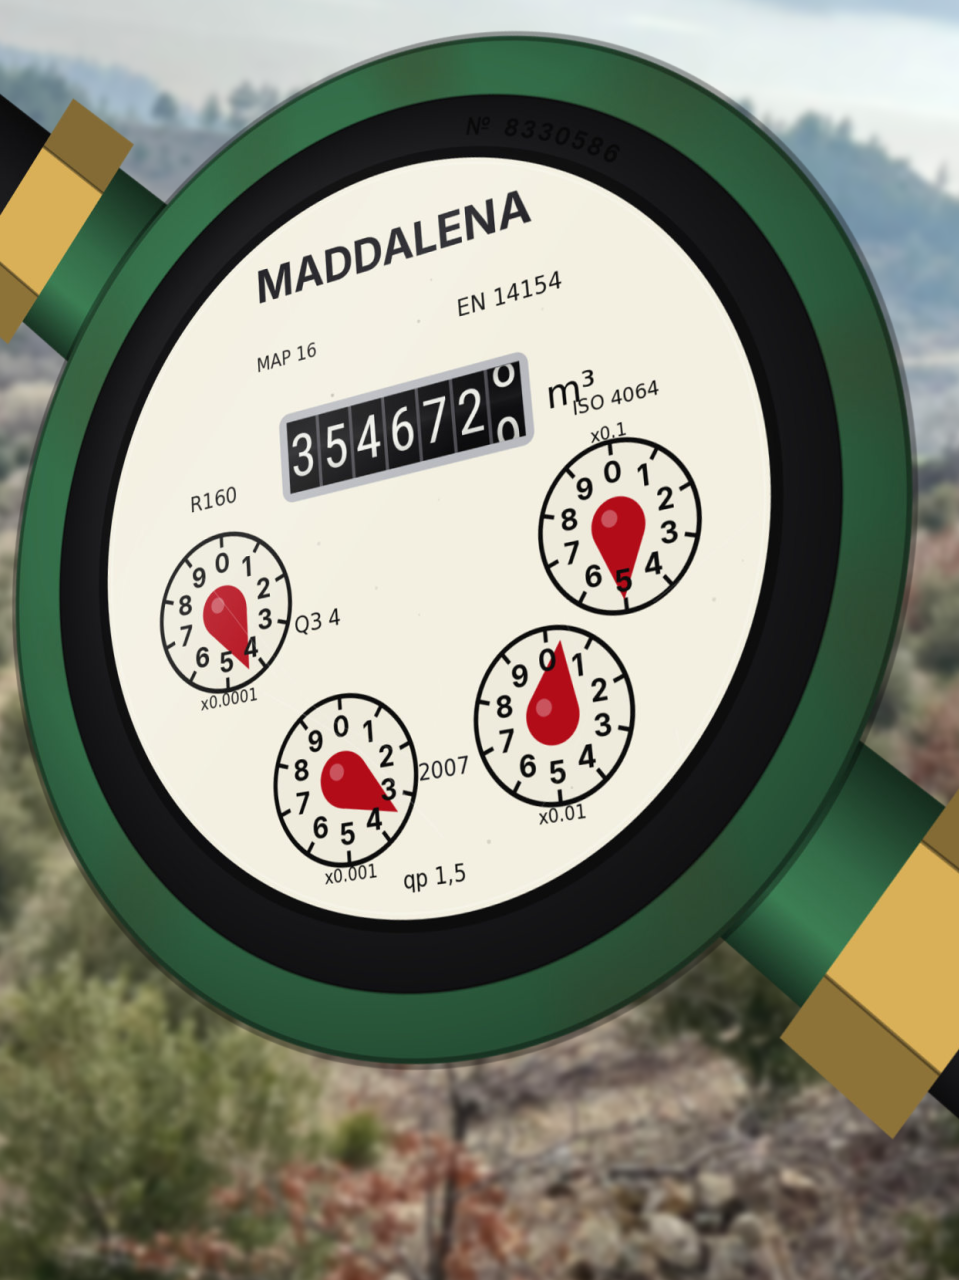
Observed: 3546728.5034 m³
